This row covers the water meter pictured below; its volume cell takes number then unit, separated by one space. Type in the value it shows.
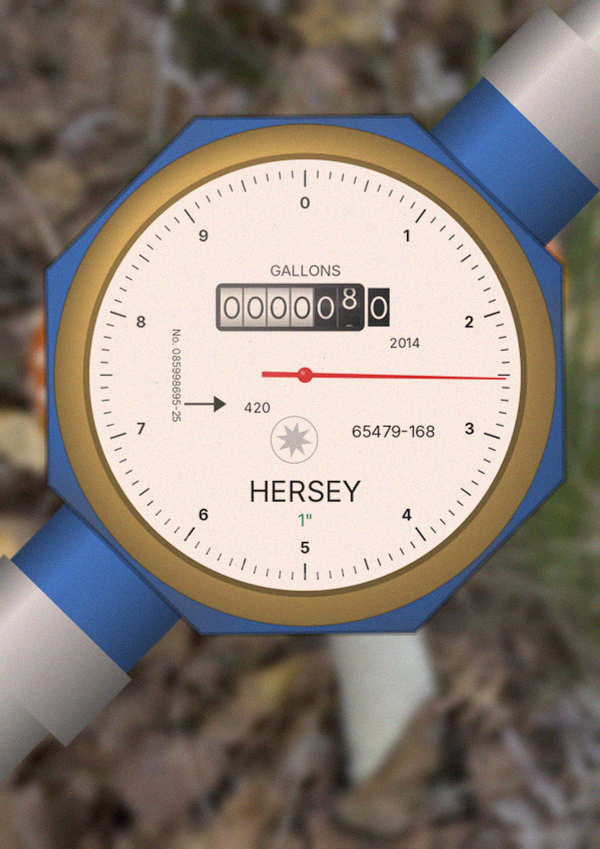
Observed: 82.5 gal
